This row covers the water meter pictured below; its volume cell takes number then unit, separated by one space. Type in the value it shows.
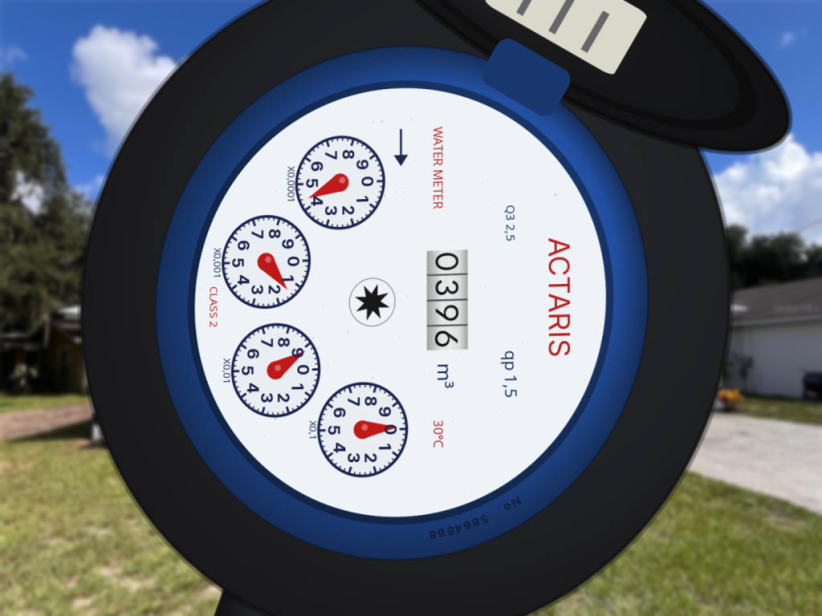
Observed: 395.9914 m³
